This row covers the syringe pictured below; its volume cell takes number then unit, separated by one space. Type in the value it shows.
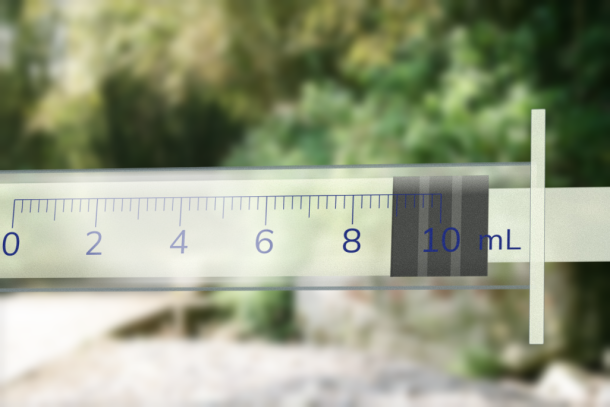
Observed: 8.9 mL
